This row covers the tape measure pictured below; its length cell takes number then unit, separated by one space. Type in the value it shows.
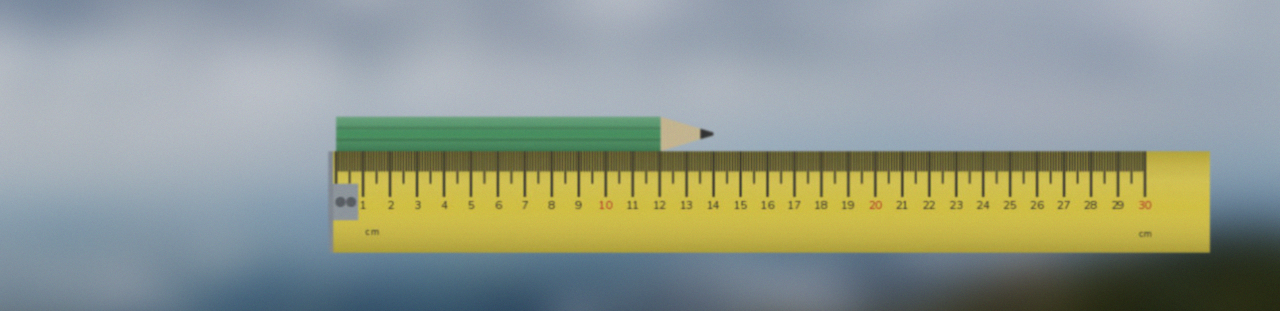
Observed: 14 cm
